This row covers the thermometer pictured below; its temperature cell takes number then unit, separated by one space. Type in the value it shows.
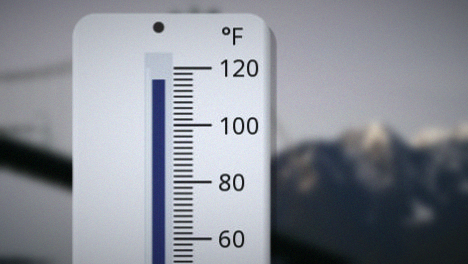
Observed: 116 °F
